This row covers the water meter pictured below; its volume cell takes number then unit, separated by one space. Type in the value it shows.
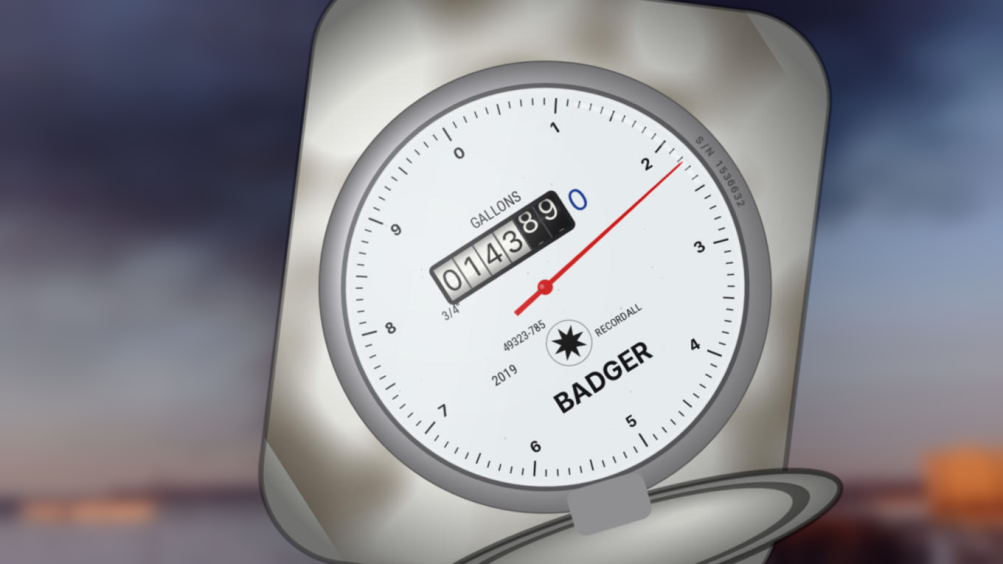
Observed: 143892.2 gal
